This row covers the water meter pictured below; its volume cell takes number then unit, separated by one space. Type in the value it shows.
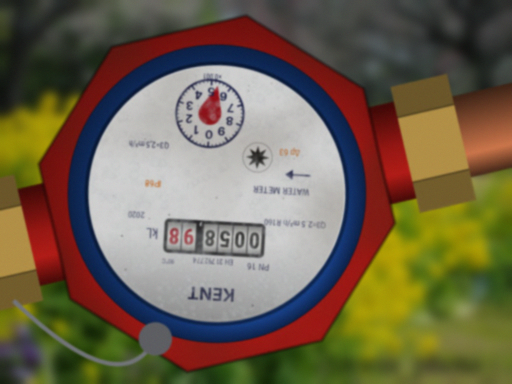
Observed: 58.985 kL
